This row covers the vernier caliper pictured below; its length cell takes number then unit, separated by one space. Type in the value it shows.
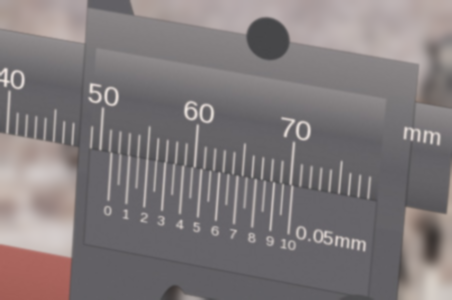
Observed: 51.2 mm
